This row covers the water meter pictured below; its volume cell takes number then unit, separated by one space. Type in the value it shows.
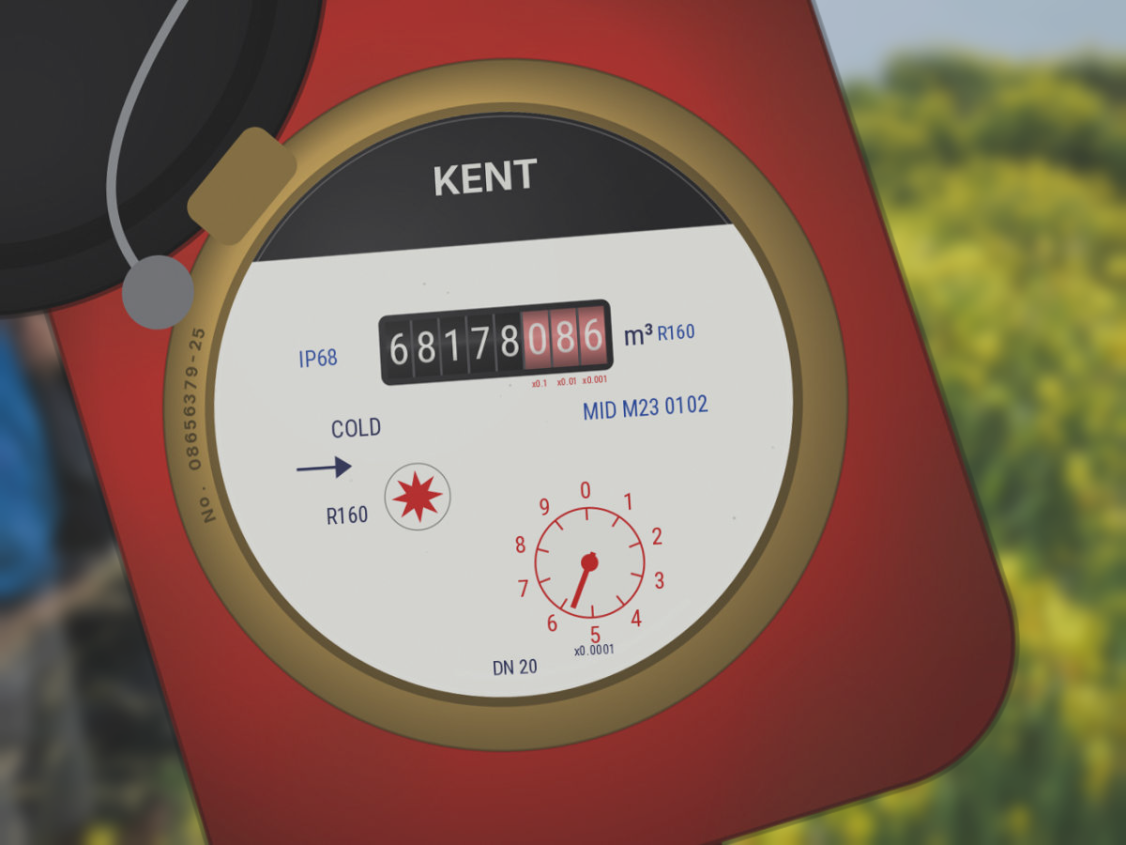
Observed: 68178.0865 m³
